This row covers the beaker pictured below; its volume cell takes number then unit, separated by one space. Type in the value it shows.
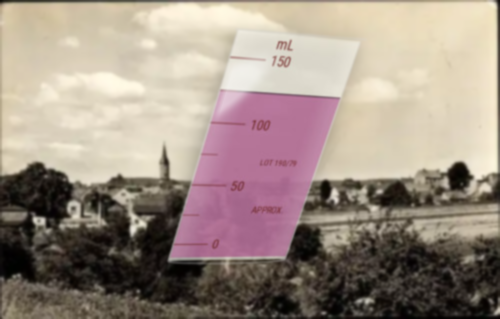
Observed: 125 mL
